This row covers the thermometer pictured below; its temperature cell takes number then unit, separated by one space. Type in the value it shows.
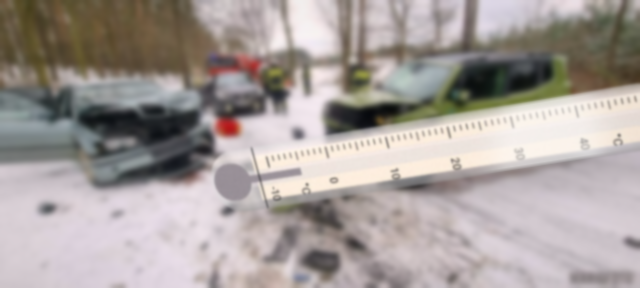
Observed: -5 °C
